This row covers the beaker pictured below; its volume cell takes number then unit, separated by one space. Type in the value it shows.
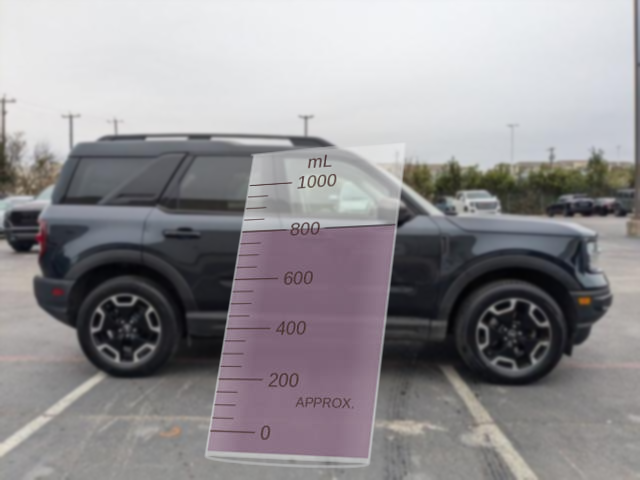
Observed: 800 mL
